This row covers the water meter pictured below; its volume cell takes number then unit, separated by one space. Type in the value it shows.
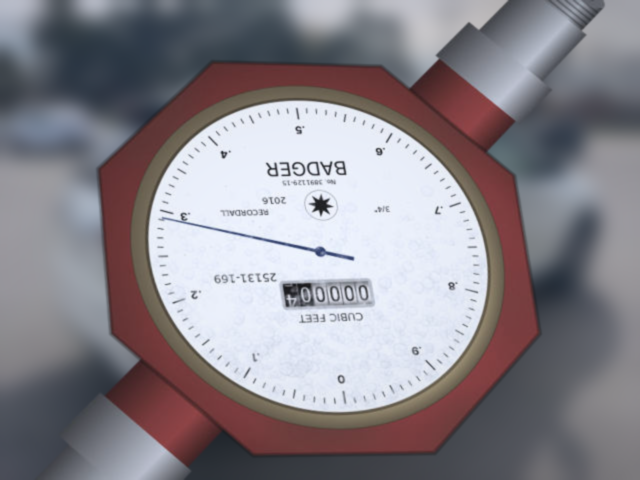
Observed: 4.29 ft³
